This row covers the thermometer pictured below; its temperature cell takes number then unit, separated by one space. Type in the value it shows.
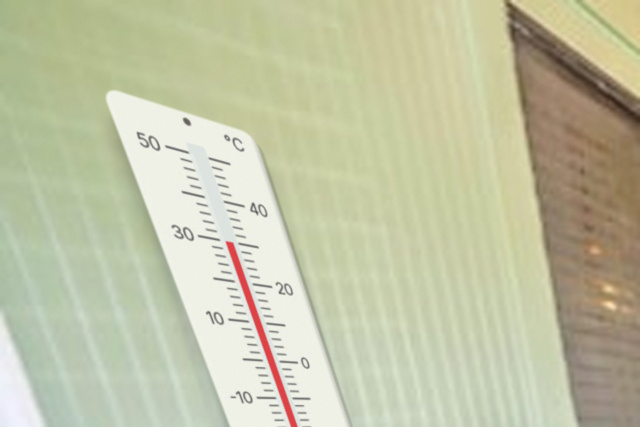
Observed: 30 °C
